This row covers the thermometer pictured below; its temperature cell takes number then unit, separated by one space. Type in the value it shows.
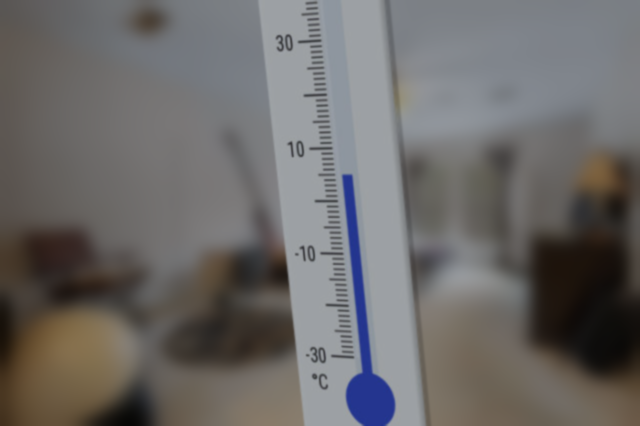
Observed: 5 °C
